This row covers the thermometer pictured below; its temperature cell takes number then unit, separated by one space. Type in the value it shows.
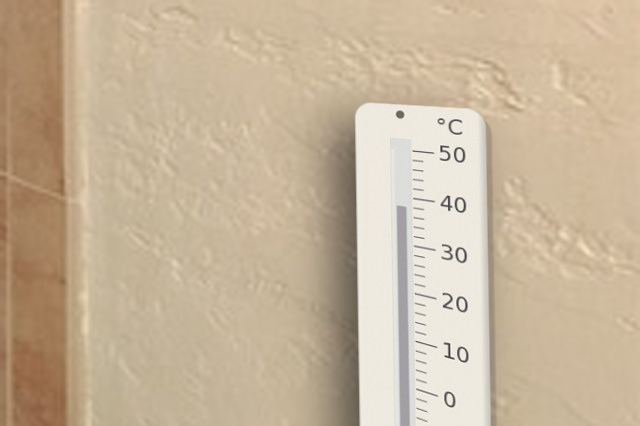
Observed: 38 °C
